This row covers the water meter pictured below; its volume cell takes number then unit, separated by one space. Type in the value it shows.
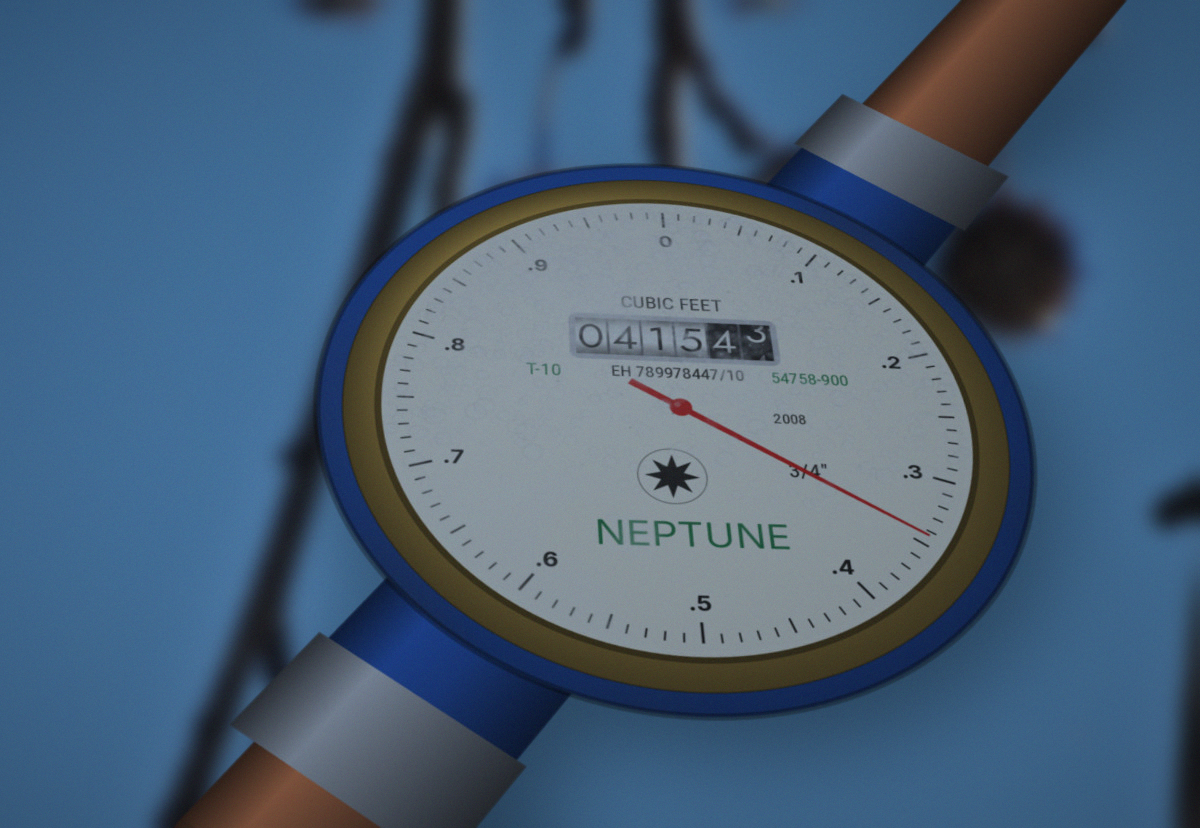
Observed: 41543.34 ft³
